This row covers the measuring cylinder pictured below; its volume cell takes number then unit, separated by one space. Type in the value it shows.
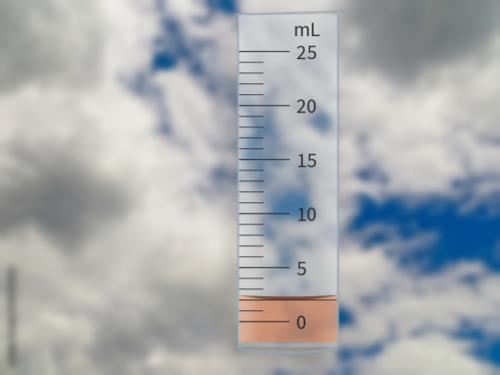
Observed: 2 mL
